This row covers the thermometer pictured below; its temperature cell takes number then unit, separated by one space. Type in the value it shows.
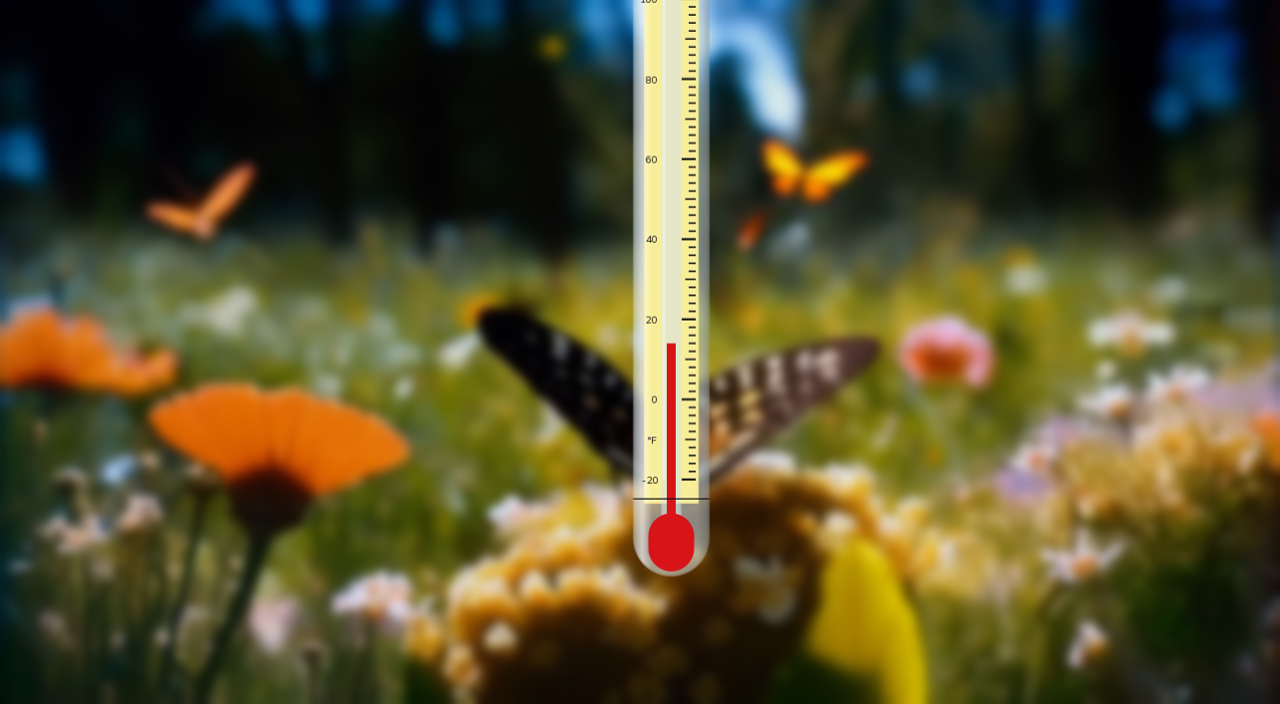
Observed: 14 °F
